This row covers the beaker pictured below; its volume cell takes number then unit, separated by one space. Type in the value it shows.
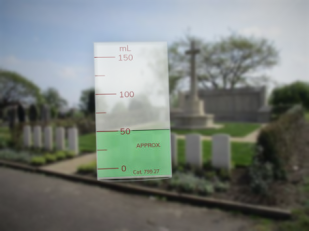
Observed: 50 mL
